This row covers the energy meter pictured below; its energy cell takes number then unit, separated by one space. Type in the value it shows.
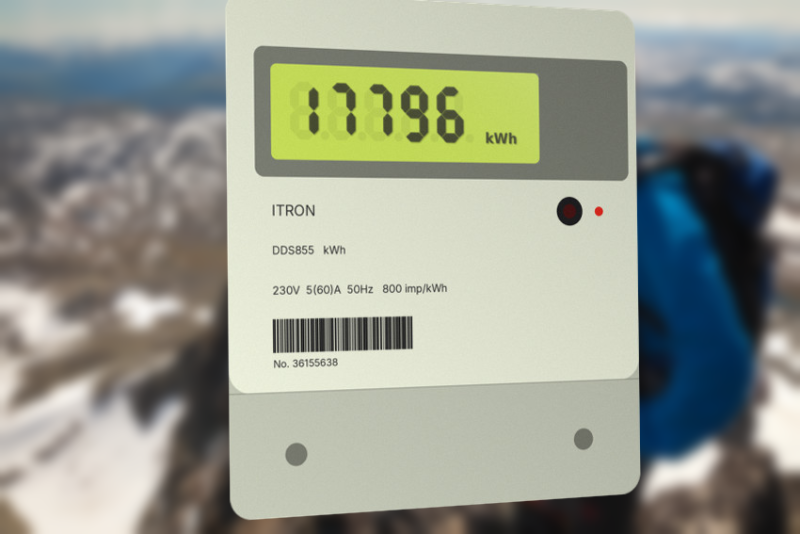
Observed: 17796 kWh
